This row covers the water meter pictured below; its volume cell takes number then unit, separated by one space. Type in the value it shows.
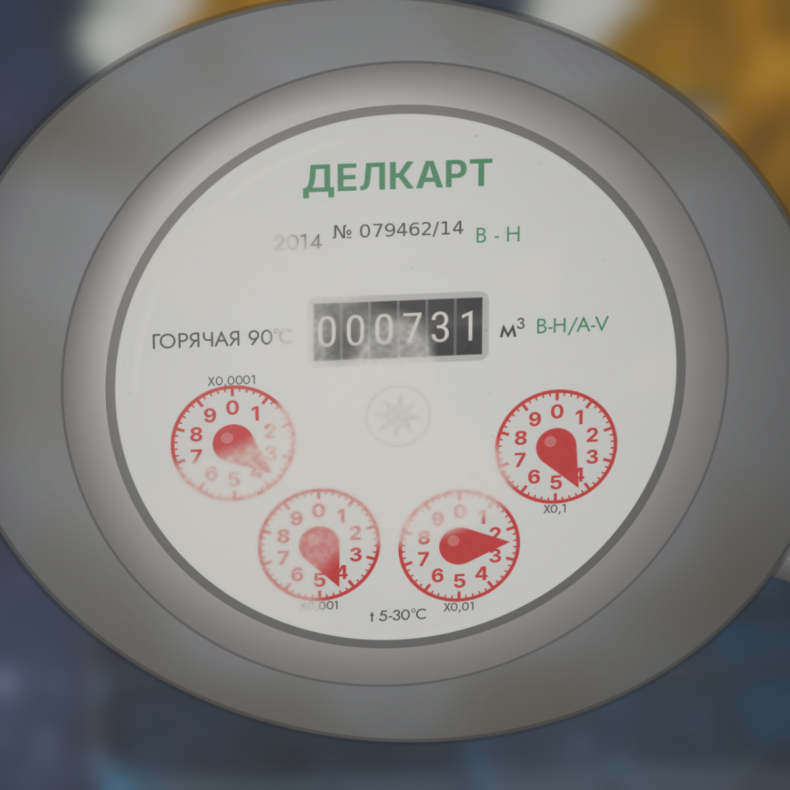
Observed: 731.4243 m³
